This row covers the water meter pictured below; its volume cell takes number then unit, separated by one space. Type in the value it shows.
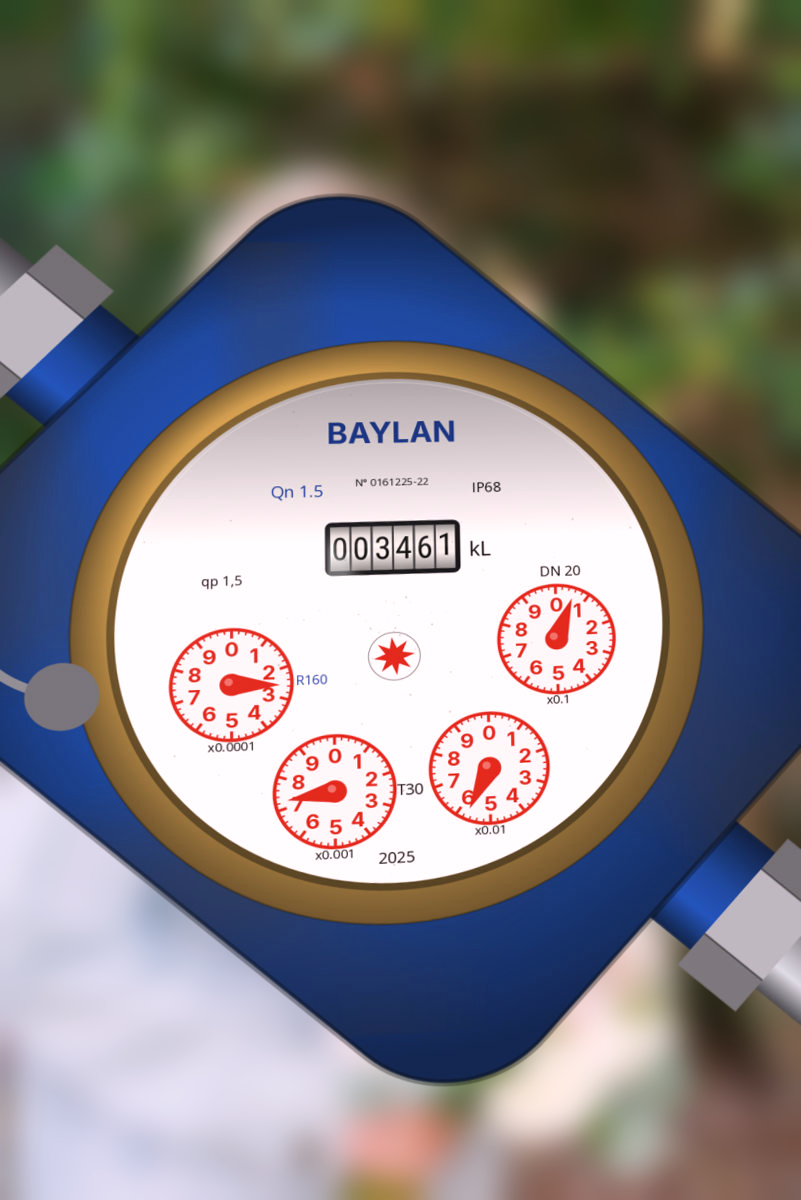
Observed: 3461.0572 kL
